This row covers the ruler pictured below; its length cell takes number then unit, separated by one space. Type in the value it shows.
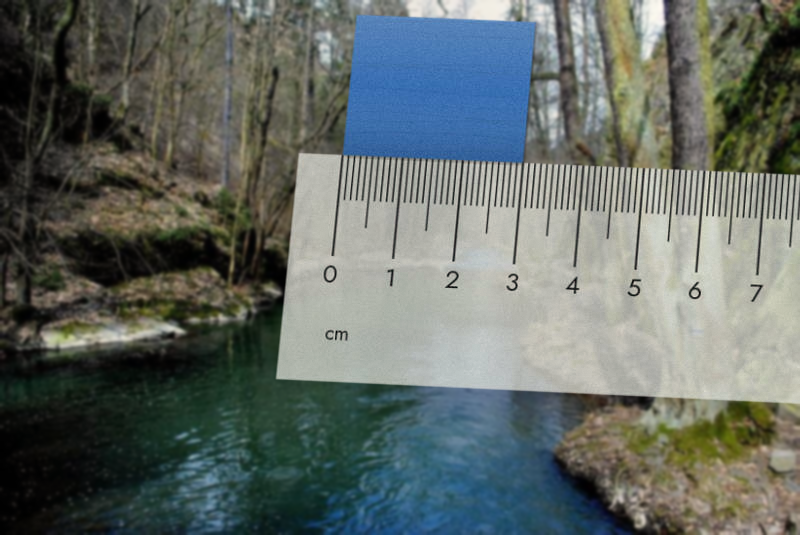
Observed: 3 cm
